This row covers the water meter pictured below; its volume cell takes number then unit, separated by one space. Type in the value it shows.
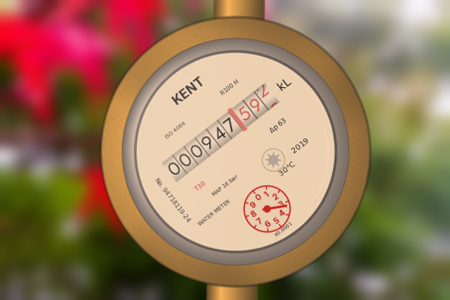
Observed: 947.5923 kL
